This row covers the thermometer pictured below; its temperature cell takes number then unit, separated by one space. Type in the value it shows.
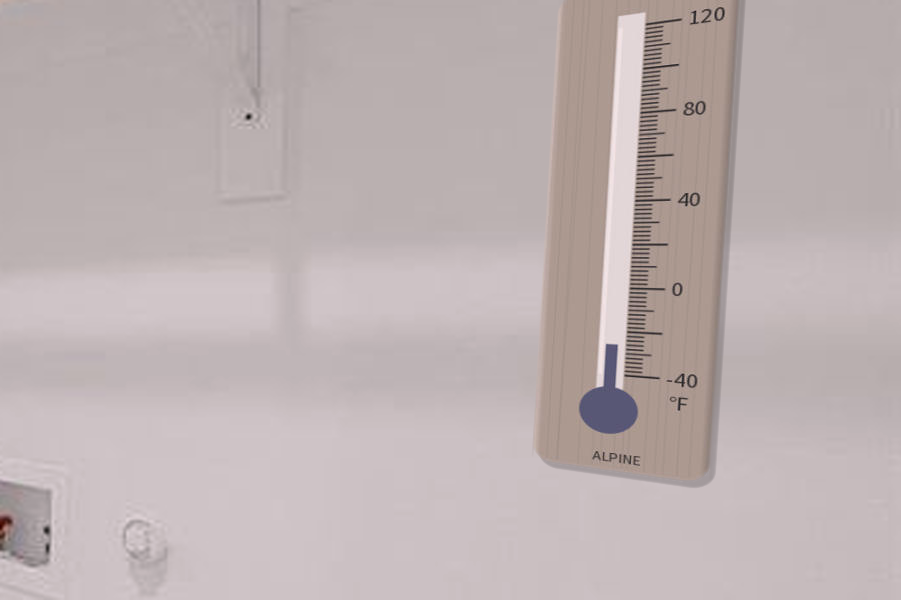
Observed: -26 °F
